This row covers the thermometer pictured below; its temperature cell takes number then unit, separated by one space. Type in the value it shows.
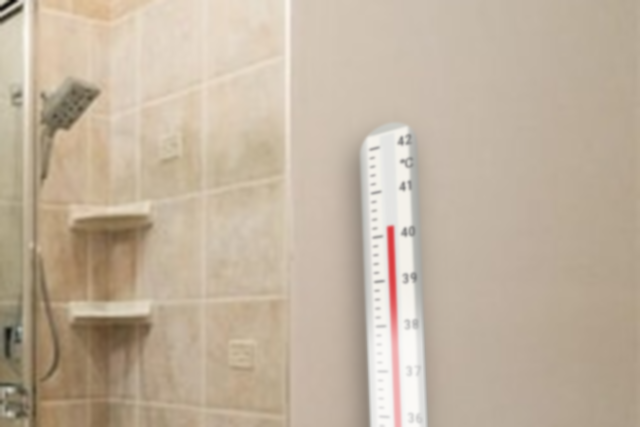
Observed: 40.2 °C
